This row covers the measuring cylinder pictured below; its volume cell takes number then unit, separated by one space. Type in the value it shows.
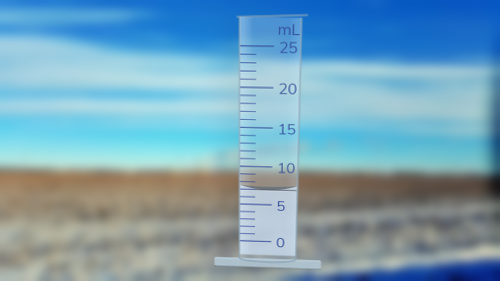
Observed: 7 mL
